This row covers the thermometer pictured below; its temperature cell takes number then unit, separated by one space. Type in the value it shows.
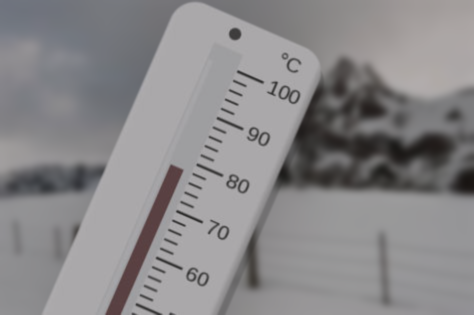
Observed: 78 °C
